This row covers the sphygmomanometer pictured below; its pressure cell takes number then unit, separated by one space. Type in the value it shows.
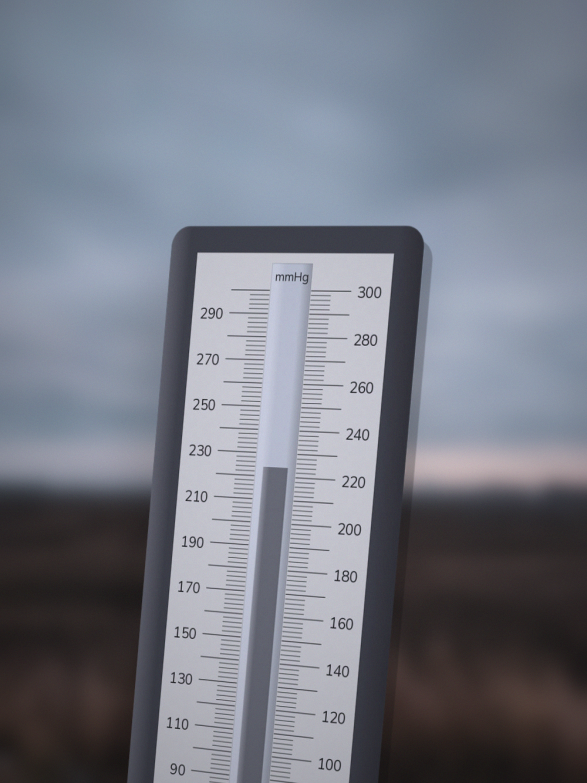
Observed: 224 mmHg
